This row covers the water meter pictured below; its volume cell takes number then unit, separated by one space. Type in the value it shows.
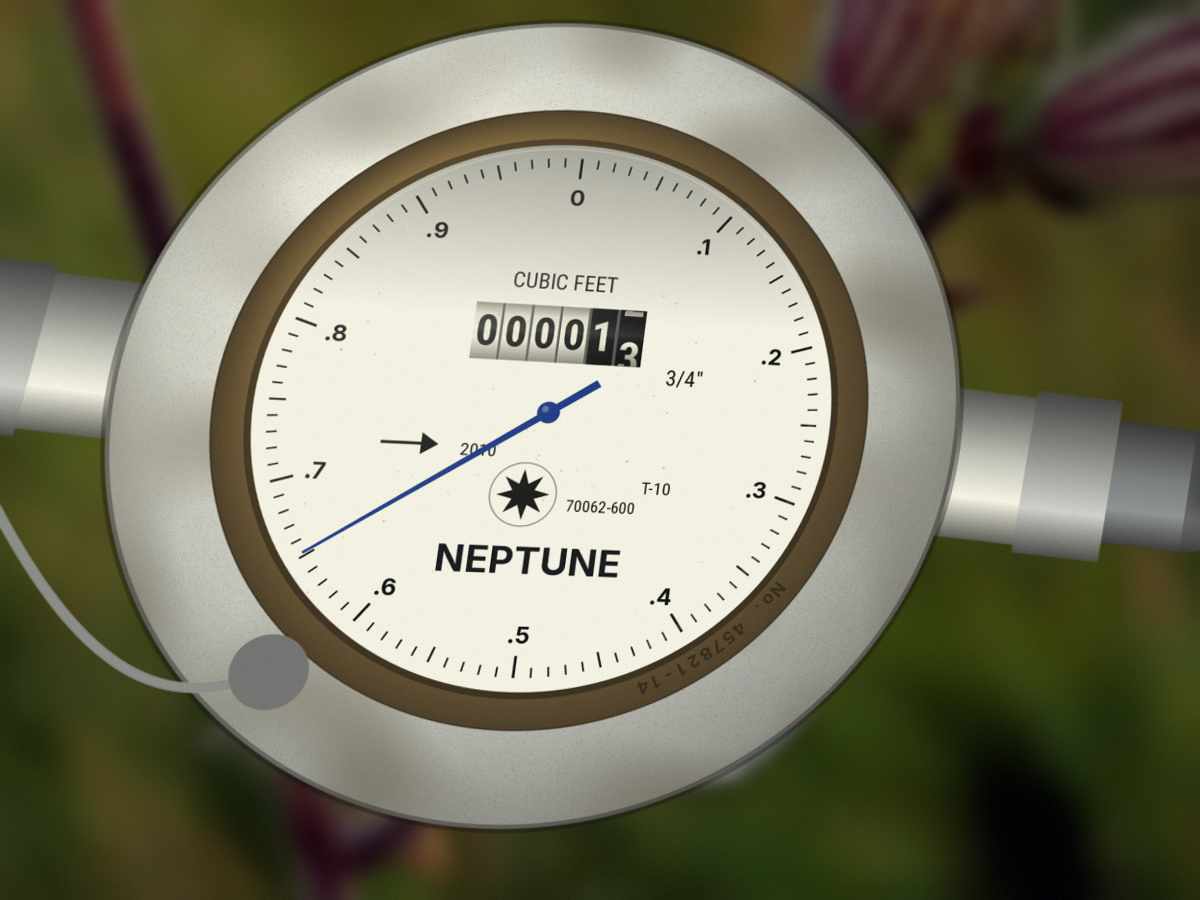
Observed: 12.65 ft³
